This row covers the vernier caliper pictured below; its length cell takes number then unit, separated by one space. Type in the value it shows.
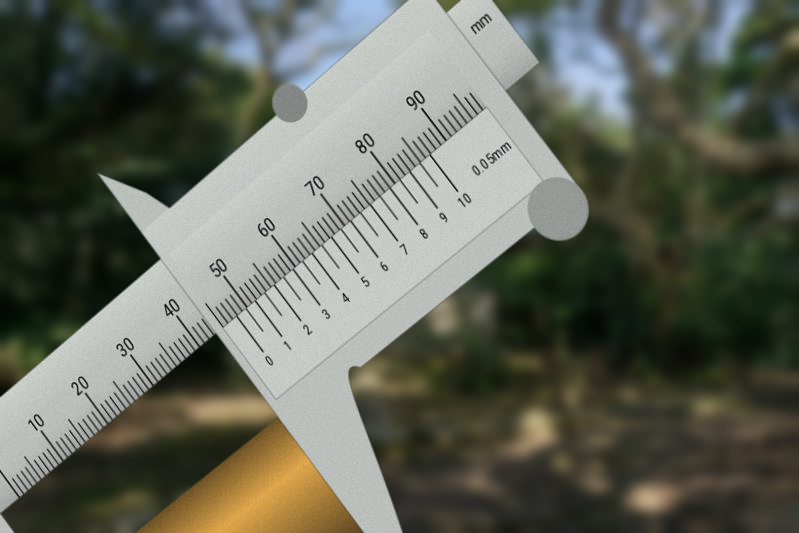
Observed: 47.8 mm
